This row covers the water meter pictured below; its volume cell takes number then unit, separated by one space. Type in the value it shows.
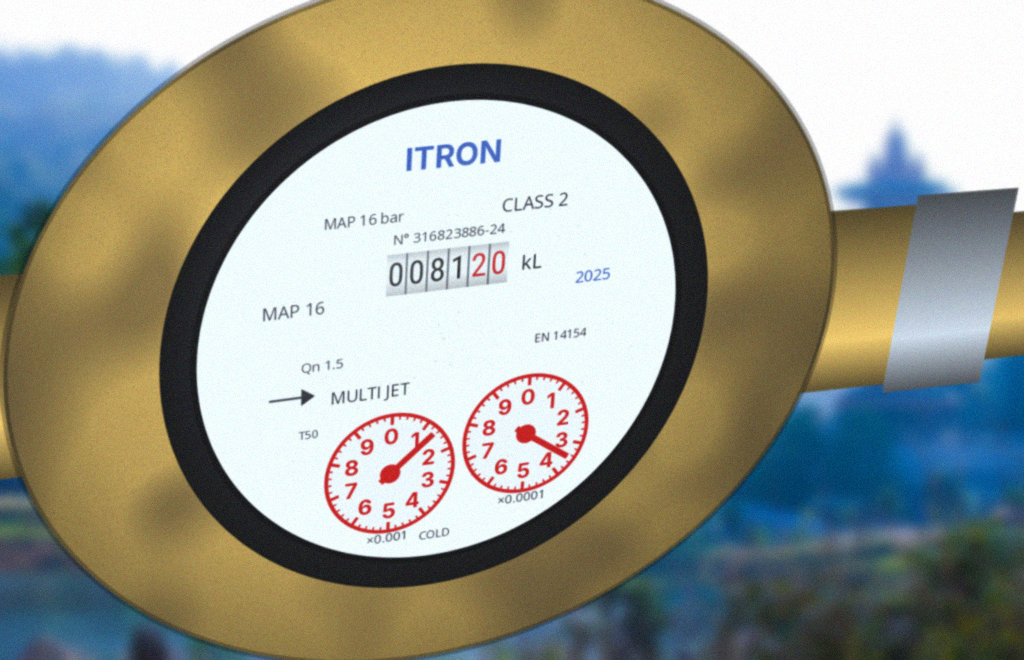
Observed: 81.2013 kL
